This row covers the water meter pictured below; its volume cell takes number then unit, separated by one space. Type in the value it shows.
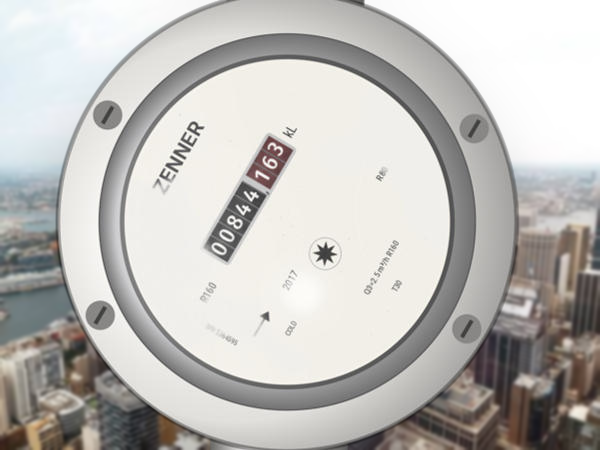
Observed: 844.163 kL
